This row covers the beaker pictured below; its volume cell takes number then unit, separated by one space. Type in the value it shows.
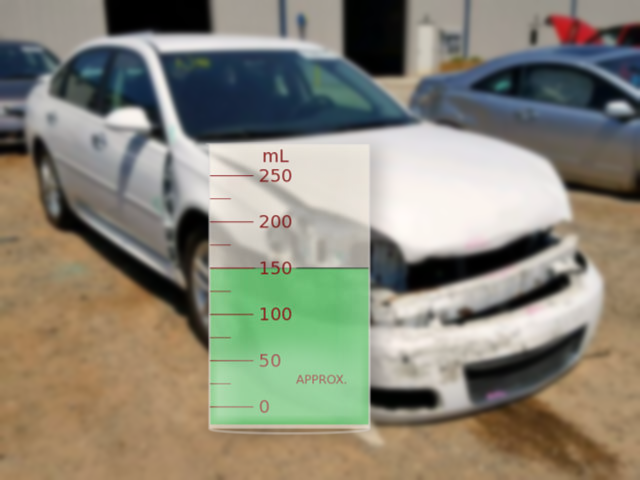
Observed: 150 mL
